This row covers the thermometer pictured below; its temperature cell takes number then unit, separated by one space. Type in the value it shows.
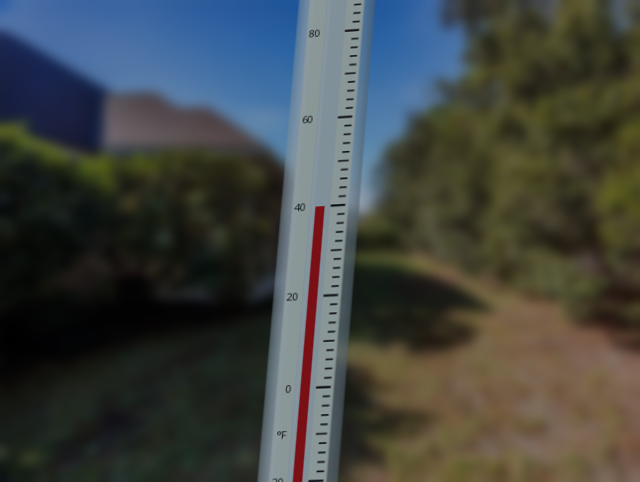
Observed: 40 °F
